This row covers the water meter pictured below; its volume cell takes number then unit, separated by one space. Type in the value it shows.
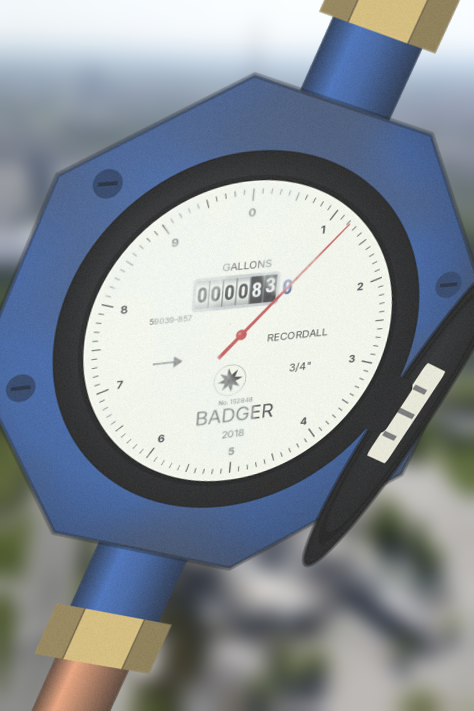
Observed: 831.2 gal
